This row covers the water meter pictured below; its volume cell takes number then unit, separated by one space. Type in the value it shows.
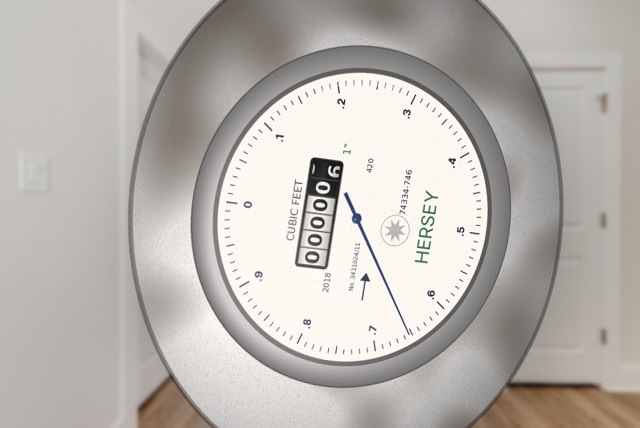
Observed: 5.65 ft³
